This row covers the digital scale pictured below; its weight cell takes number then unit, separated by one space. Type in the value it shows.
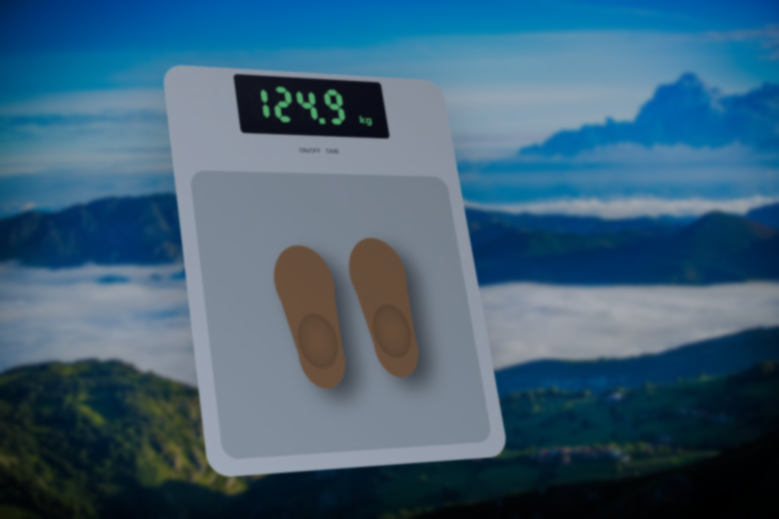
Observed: 124.9 kg
